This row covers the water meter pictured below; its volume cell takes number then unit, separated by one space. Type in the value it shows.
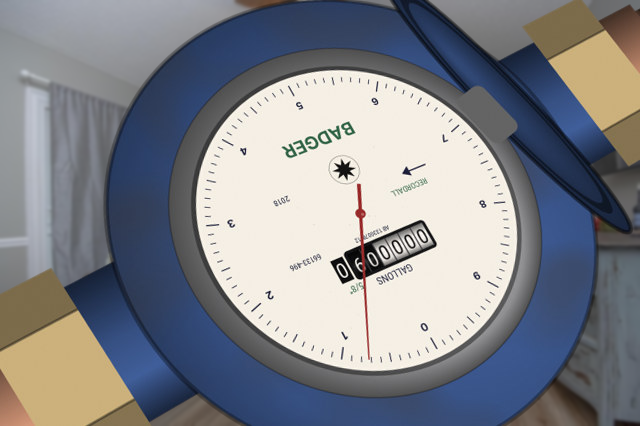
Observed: 90.7 gal
